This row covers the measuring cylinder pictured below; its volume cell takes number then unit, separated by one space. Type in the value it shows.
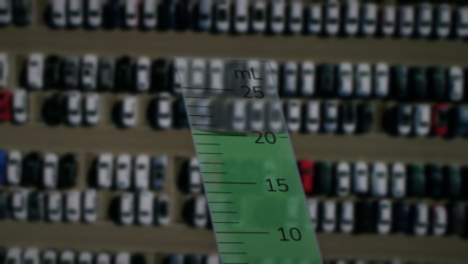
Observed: 20 mL
